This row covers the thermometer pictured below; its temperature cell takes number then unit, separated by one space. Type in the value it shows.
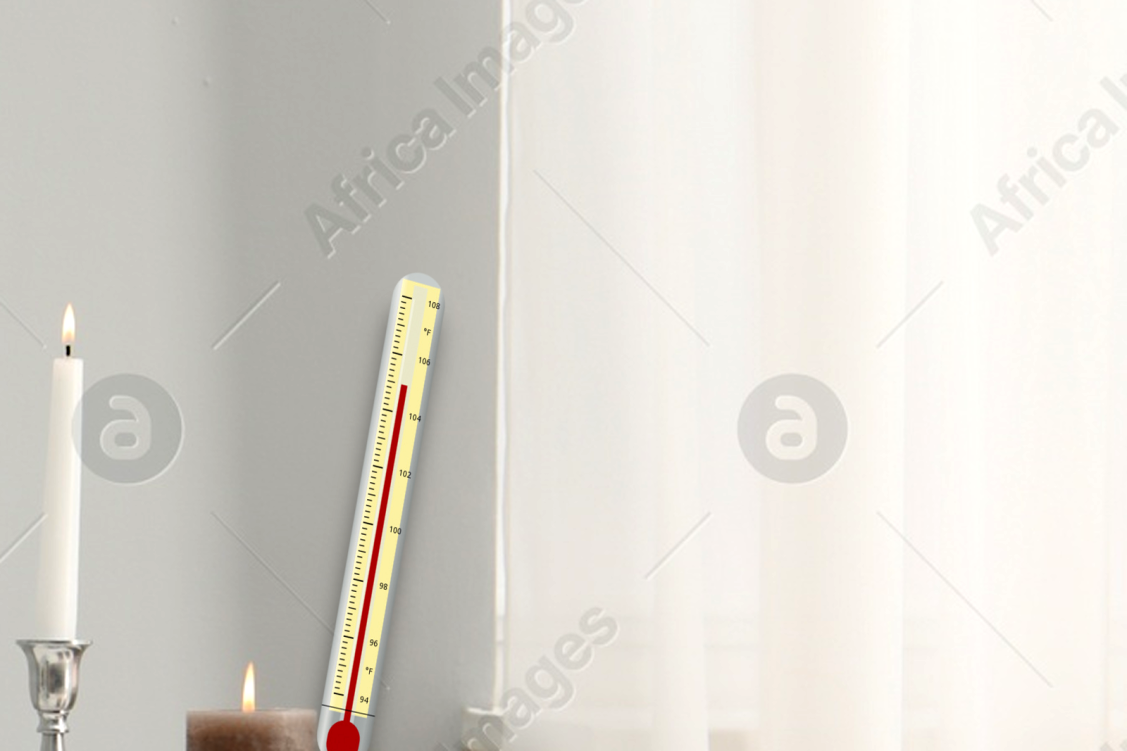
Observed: 105 °F
